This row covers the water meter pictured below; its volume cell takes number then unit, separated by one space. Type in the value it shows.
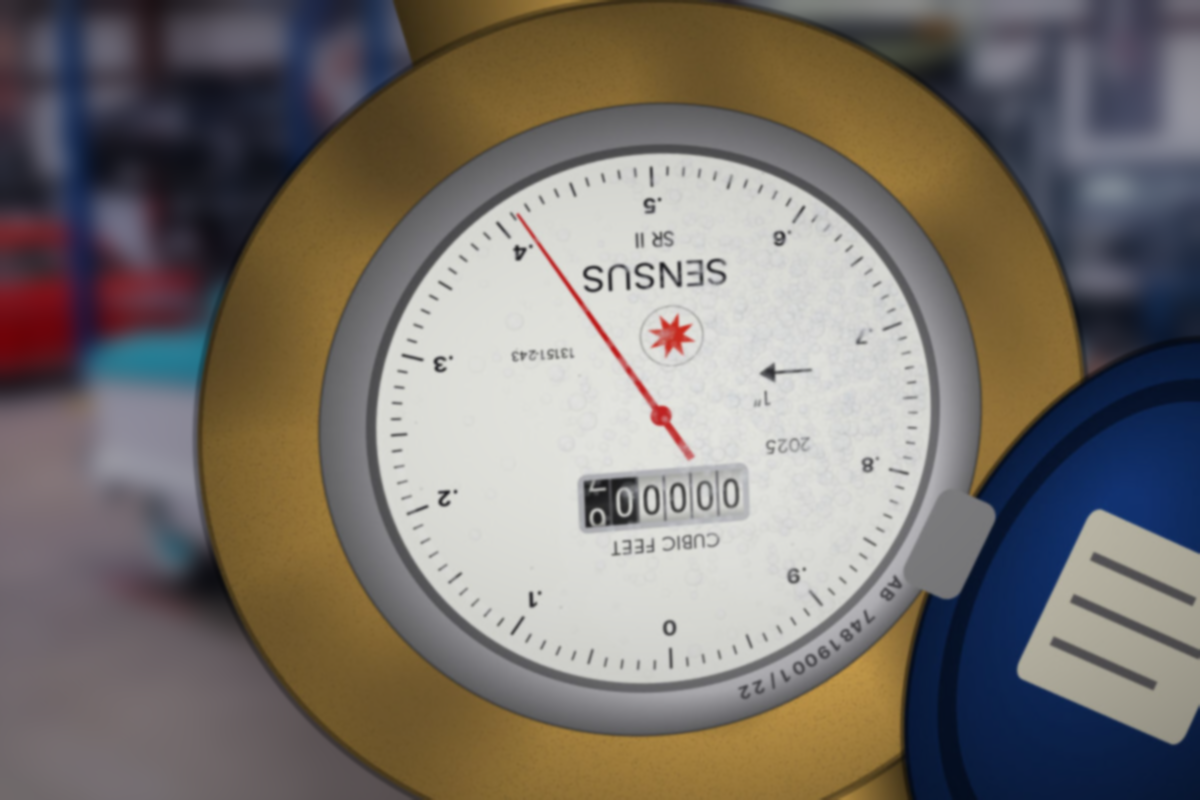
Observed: 6.41 ft³
